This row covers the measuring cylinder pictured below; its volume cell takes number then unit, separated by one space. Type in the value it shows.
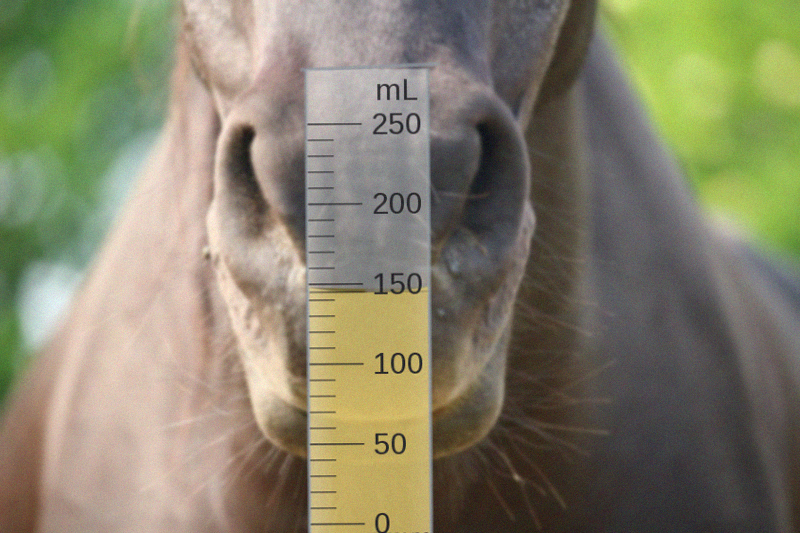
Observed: 145 mL
